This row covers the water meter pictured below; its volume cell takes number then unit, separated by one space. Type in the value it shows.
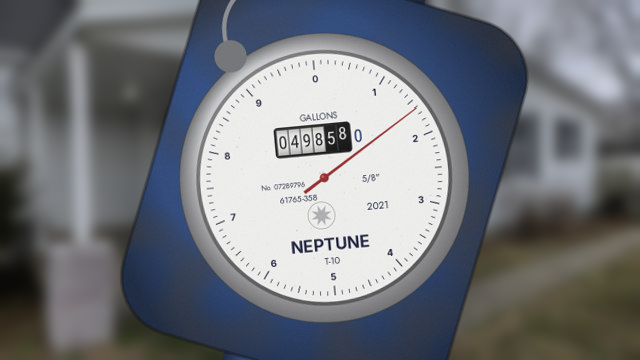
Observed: 498581.6 gal
